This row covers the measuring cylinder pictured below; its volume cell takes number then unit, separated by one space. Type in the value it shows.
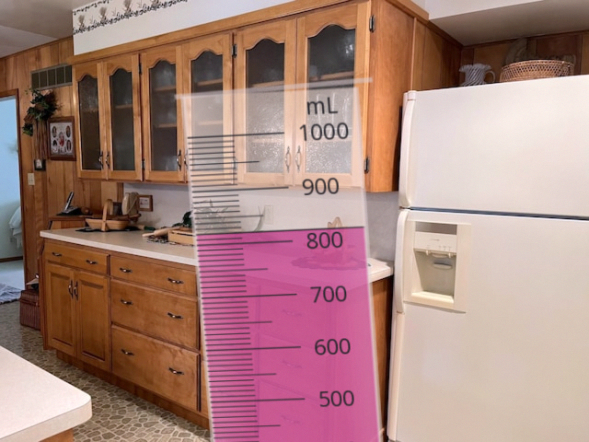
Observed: 820 mL
